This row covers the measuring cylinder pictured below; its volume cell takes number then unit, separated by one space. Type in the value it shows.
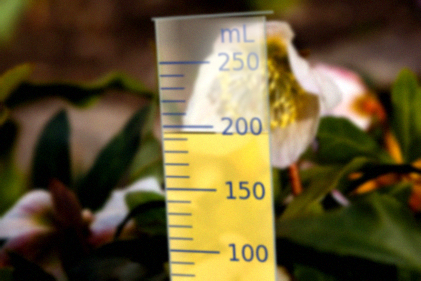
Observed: 195 mL
